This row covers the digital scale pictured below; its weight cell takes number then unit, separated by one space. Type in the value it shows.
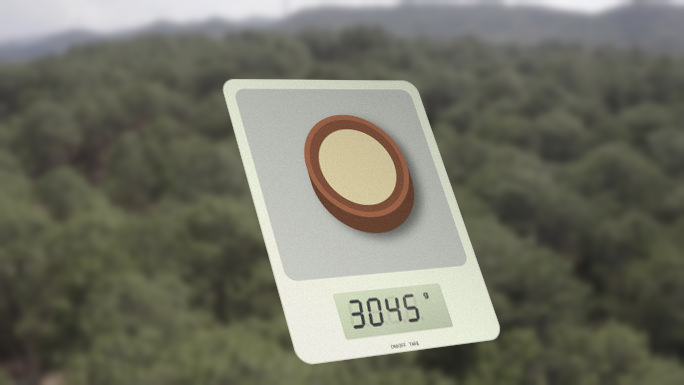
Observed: 3045 g
